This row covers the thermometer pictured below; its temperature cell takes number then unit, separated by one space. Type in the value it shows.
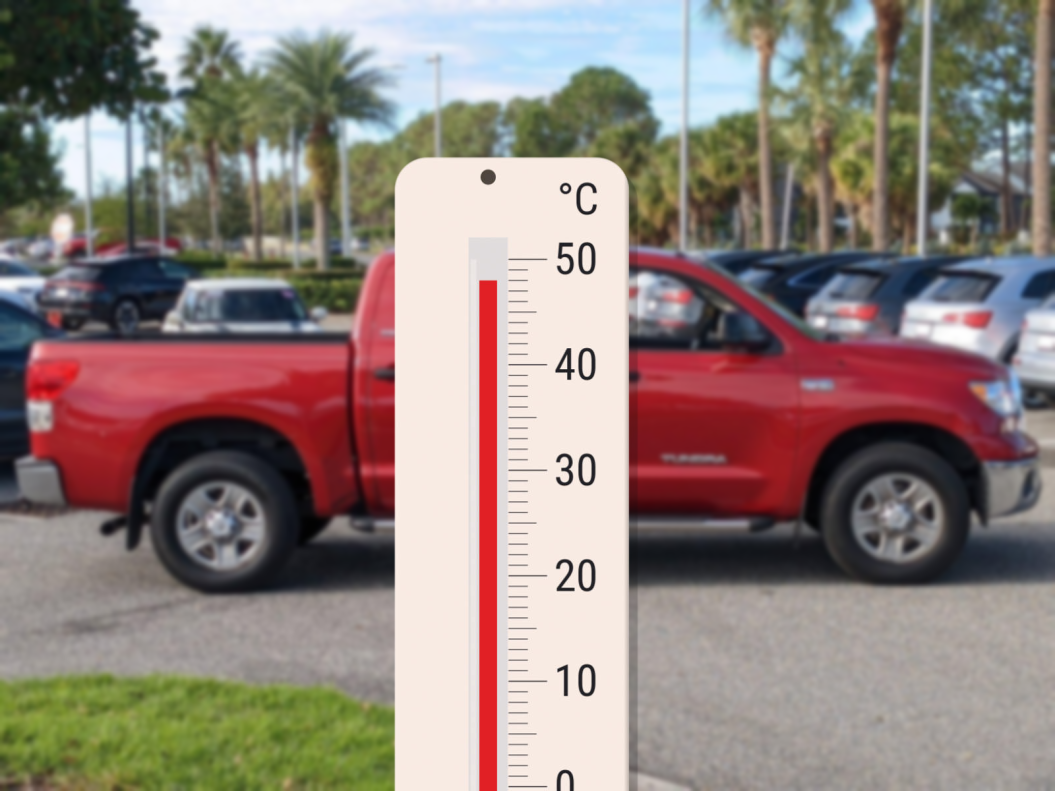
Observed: 48 °C
